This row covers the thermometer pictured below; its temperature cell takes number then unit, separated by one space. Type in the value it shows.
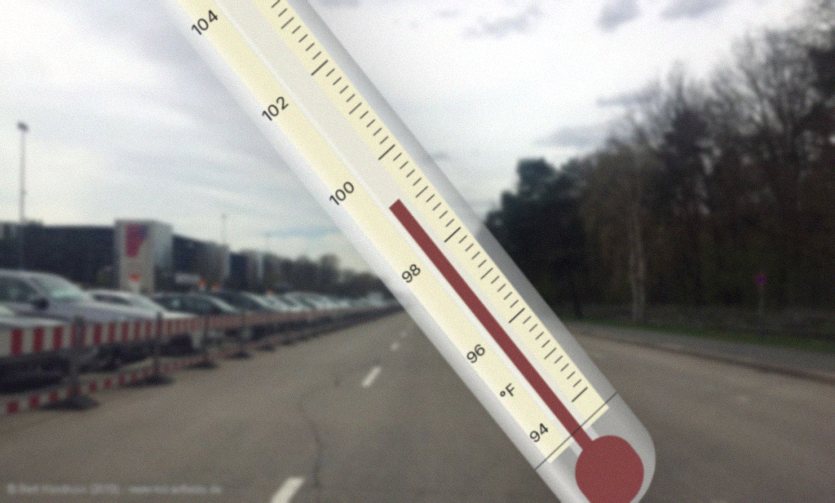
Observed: 99.2 °F
